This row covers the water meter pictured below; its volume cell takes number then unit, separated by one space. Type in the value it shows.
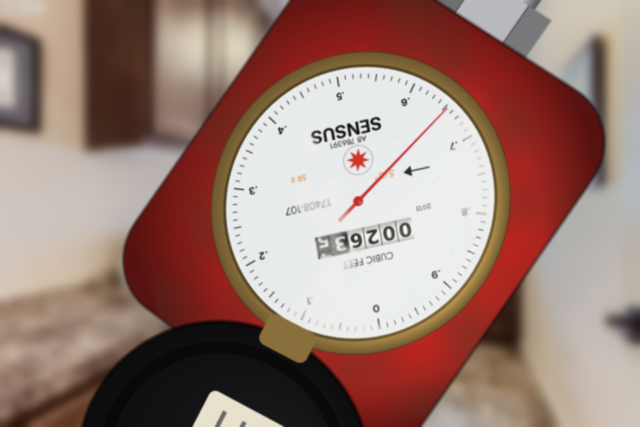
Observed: 2634.65 ft³
